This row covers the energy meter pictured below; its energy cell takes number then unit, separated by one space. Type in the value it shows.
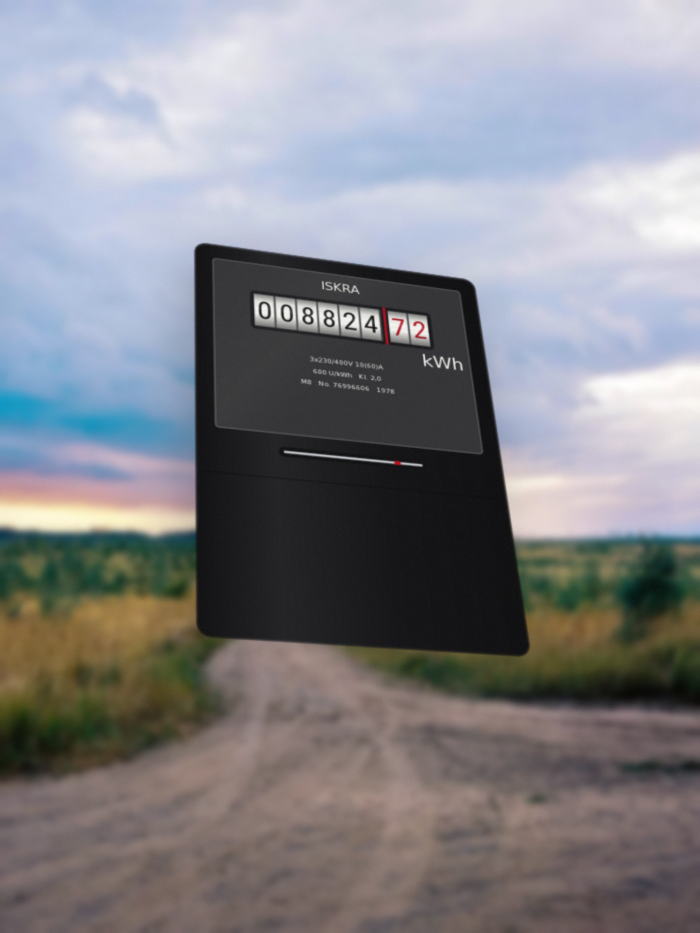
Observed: 8824.72 kWh
